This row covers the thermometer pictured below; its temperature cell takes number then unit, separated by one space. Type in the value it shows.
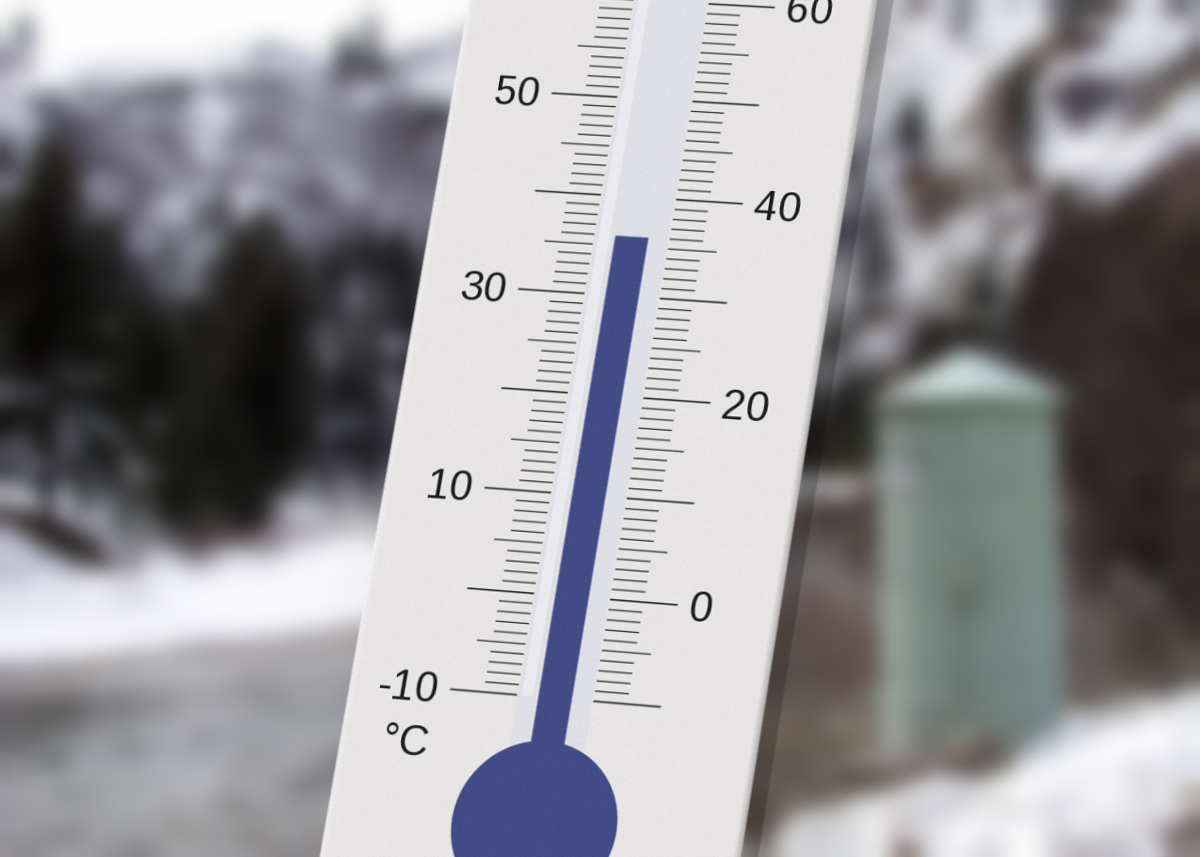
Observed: 36 °C
